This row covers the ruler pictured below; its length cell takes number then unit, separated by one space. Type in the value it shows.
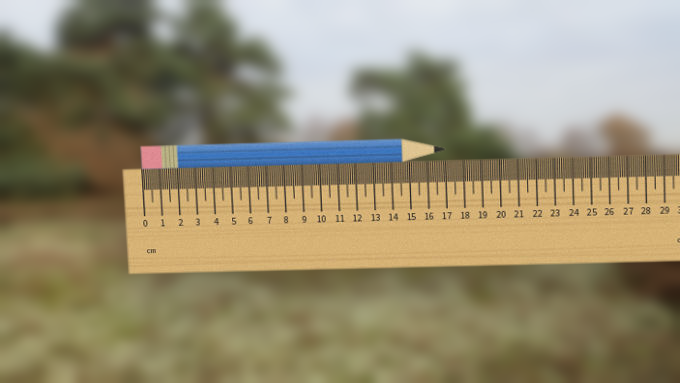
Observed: 17 cm
